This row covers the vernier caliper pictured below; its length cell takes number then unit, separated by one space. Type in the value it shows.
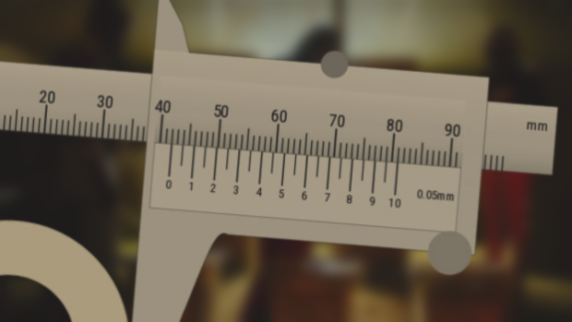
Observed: 42.0 mm
